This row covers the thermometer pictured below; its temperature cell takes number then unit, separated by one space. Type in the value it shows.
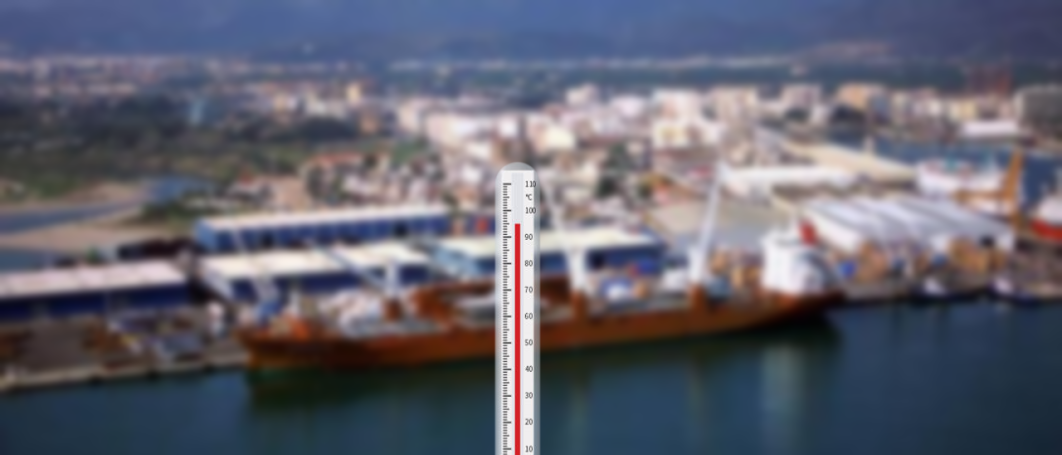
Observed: 95 °C
